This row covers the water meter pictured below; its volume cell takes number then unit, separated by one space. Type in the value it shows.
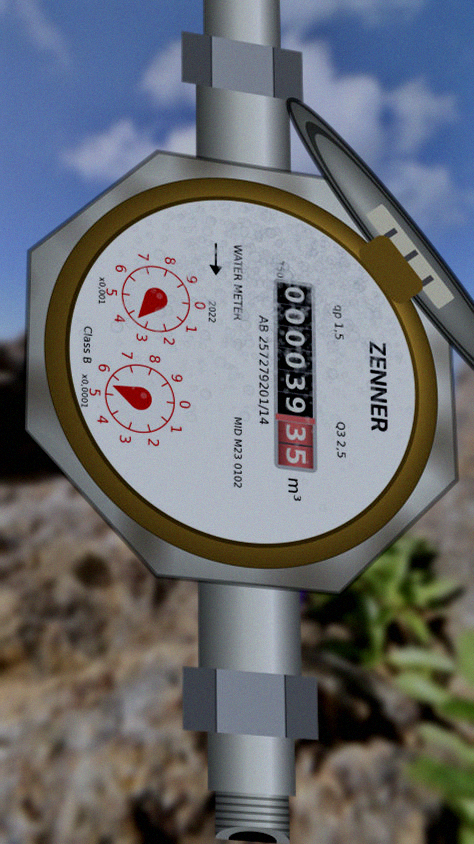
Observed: 39.3535 m³
